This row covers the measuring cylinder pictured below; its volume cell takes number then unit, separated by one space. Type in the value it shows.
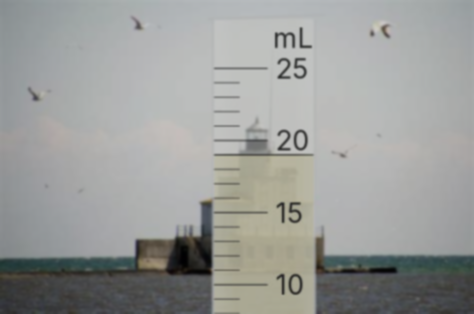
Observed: 19 mL
